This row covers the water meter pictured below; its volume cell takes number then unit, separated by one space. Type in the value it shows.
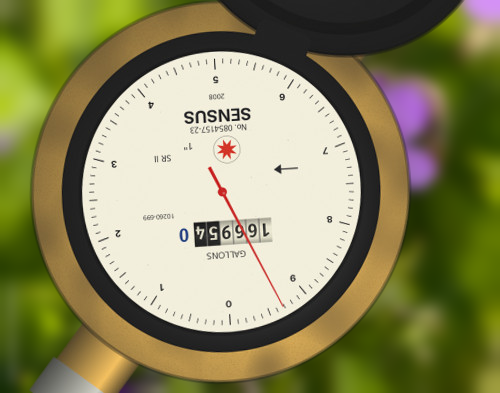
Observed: 1669539.3 gal
